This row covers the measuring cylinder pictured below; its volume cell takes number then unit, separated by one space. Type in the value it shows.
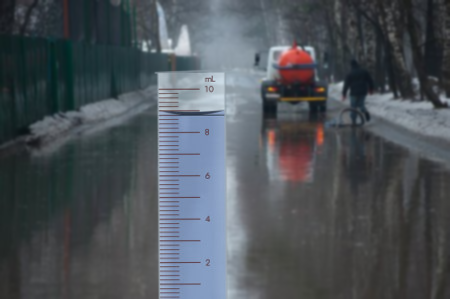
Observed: 8.8 mL
